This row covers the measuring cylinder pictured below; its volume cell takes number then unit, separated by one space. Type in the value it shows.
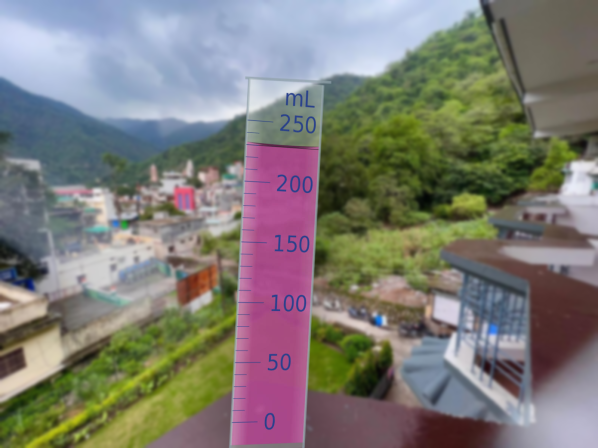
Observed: 230 mL
